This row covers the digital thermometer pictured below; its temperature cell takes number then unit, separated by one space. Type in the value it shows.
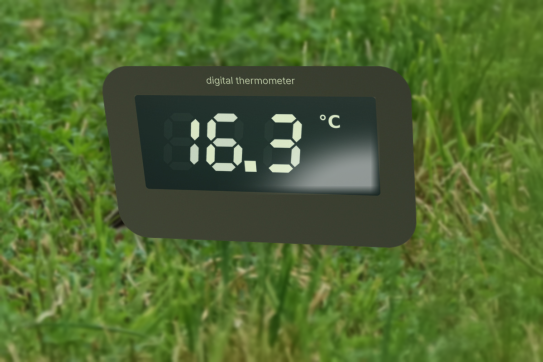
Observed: 16.3 °C
